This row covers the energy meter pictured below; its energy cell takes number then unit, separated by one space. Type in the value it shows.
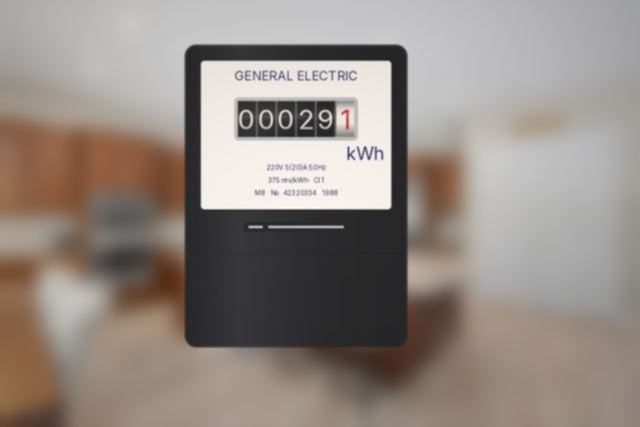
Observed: 29.1 kWh
